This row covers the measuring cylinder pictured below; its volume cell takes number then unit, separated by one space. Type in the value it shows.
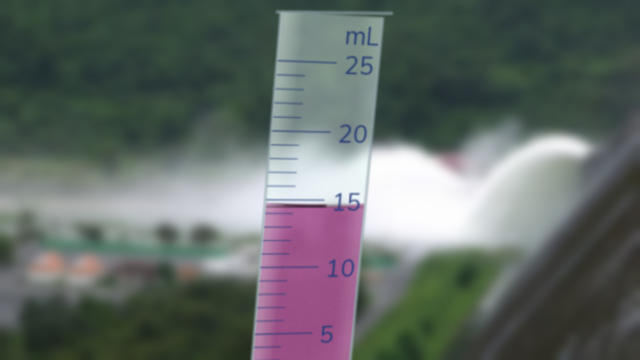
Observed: 14.5 mL
